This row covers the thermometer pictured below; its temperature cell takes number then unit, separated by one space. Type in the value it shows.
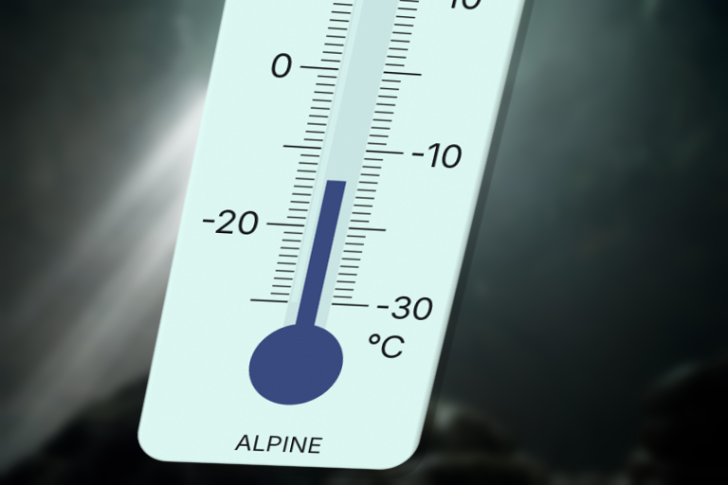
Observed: -14 °C
